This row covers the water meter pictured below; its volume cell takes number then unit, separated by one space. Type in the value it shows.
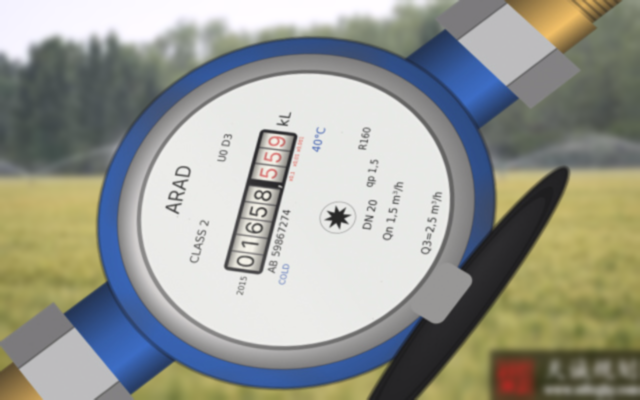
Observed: 1658.559 kL
